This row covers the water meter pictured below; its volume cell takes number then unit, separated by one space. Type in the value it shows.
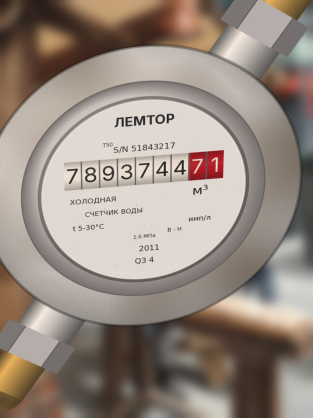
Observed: 7893744.71 m³
